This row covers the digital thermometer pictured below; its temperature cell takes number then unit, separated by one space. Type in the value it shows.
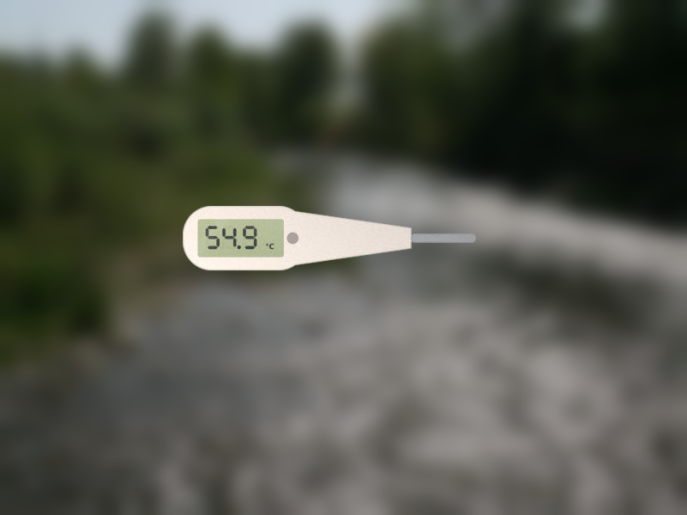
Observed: 54.9 °C
